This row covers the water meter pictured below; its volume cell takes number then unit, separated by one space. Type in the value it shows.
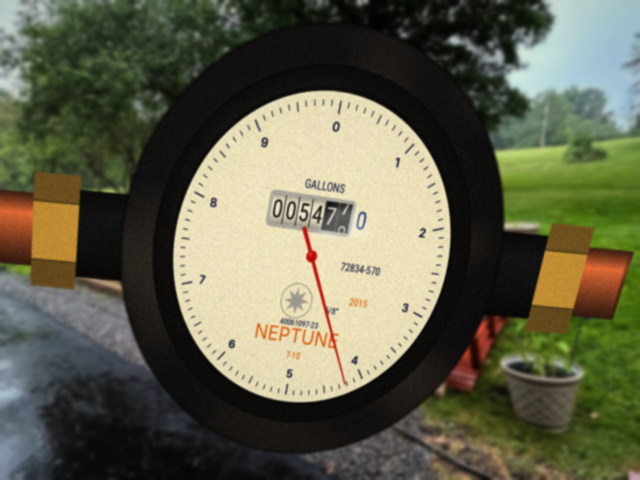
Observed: 54774.2 gal
